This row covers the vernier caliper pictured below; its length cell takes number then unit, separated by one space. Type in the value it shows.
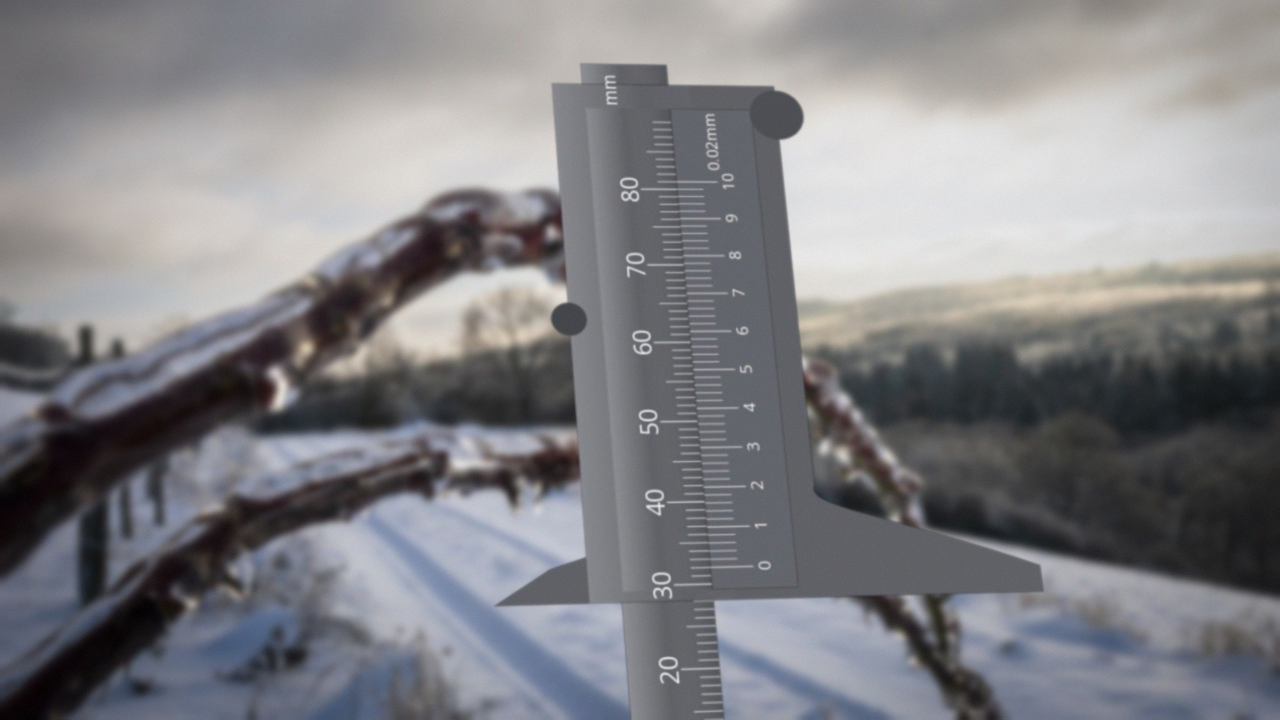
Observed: 32.0 mm
